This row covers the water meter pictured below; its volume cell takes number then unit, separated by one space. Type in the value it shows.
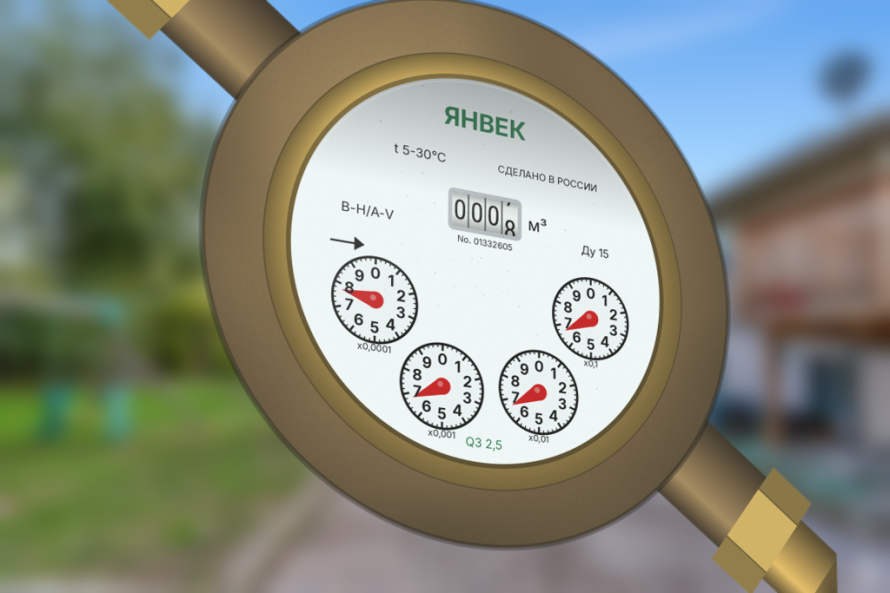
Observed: 7.6667 m³
